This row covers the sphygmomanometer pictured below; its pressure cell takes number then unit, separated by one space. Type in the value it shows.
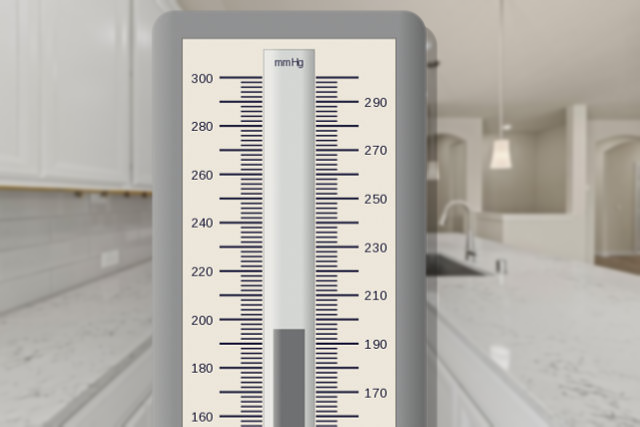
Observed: 196 mmHg
